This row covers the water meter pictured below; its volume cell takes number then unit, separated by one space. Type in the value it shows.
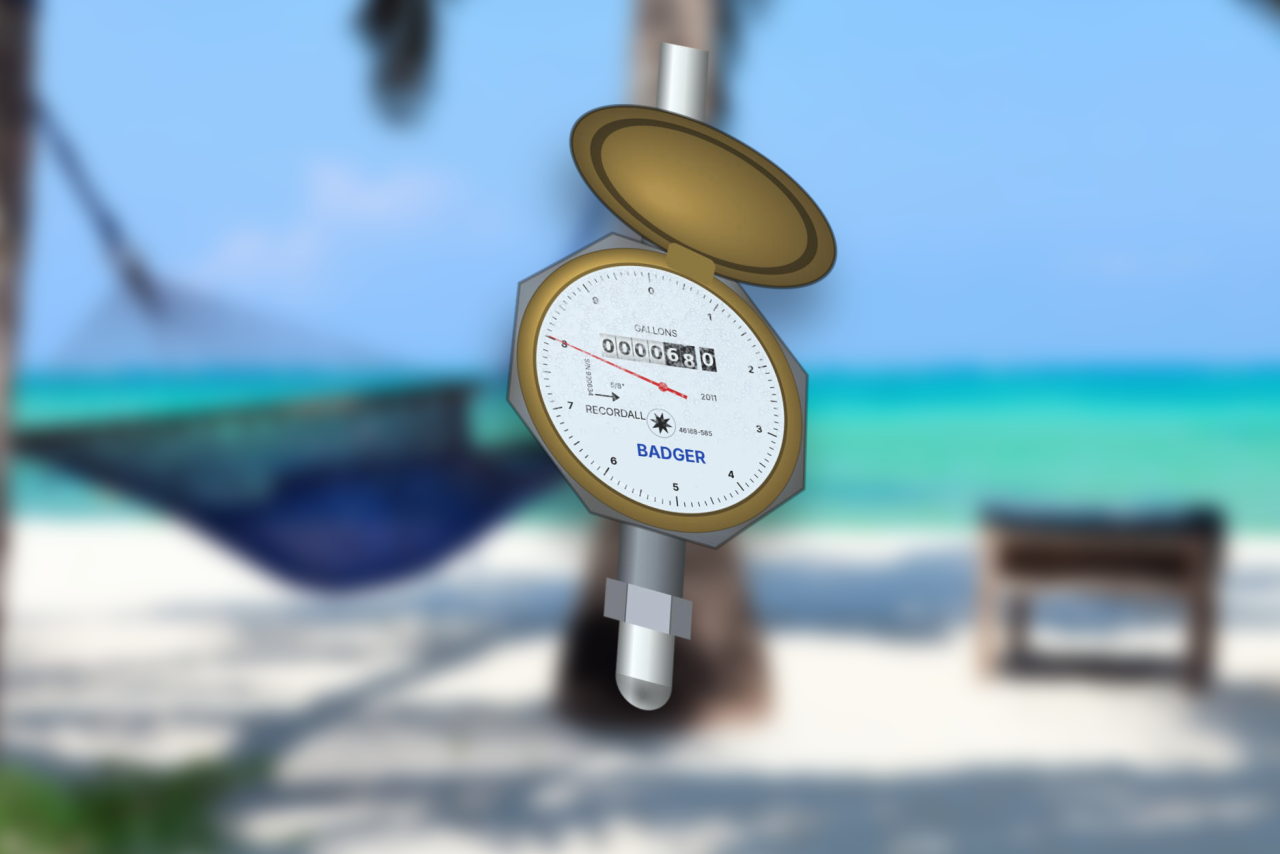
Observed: 678.0 gal
